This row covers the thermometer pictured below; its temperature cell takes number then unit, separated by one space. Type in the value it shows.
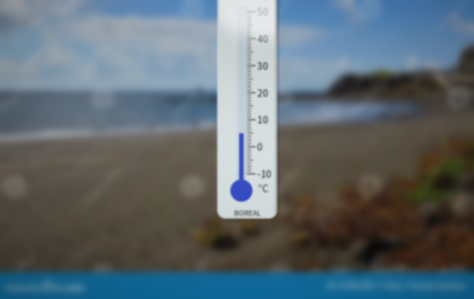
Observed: 5 °C
